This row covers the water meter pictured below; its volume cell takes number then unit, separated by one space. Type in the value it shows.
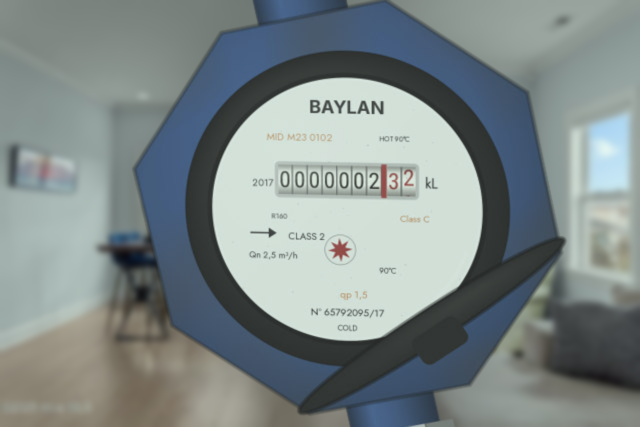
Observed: 2.32 kL
